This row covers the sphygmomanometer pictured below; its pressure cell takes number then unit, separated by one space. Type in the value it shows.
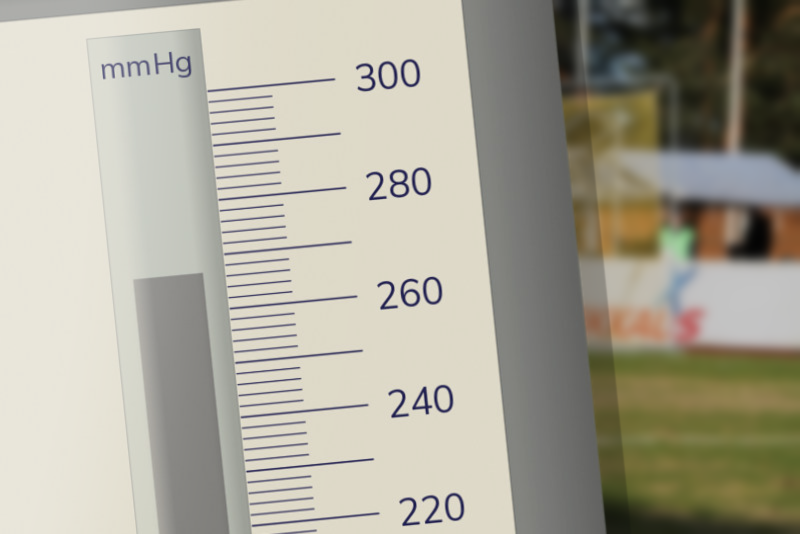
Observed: 267 mmHg
